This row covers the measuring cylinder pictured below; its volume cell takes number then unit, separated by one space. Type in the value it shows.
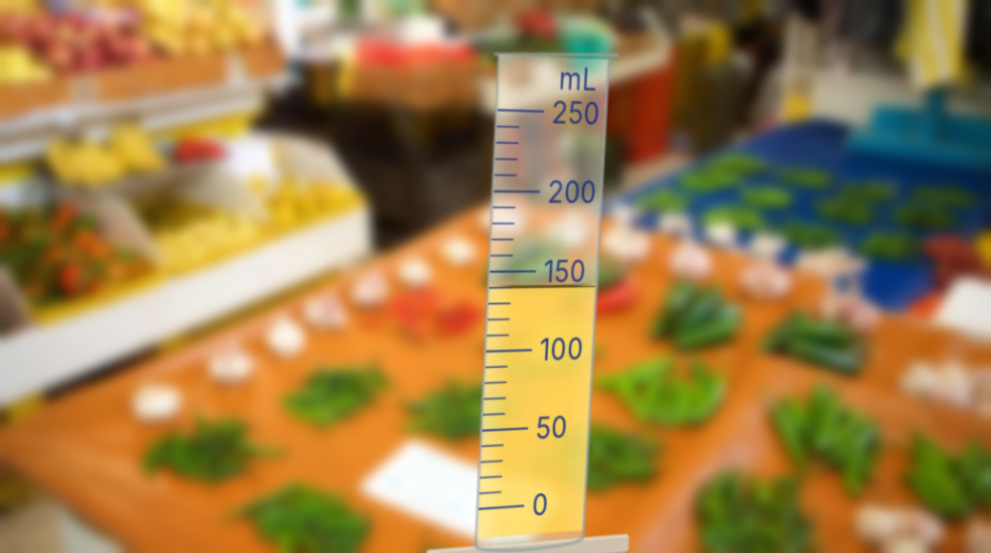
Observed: 140 mL
